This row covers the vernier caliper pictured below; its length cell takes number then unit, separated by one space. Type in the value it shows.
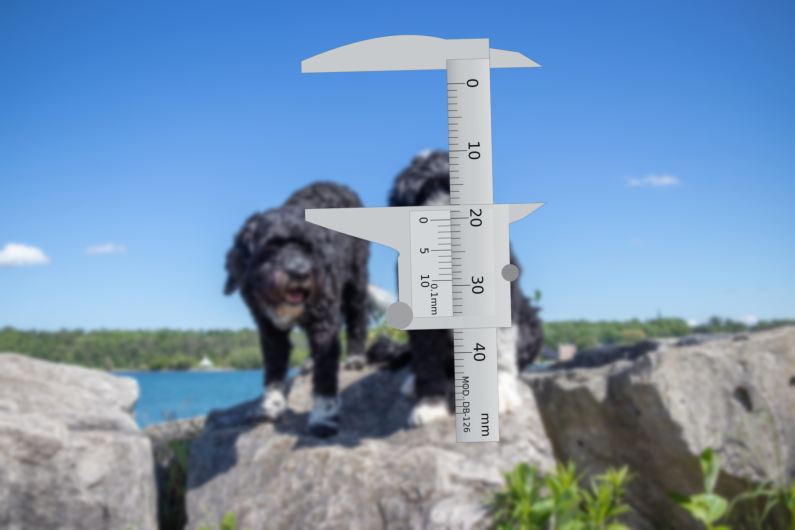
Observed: 20.2 mm
